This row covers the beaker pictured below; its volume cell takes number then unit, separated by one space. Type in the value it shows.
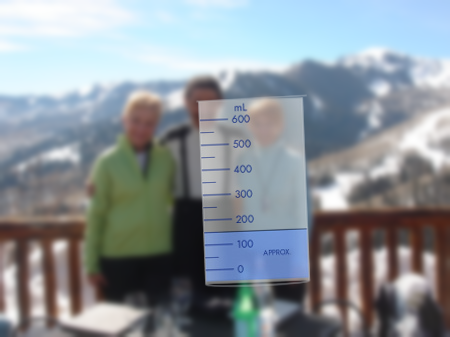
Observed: 150 mL
